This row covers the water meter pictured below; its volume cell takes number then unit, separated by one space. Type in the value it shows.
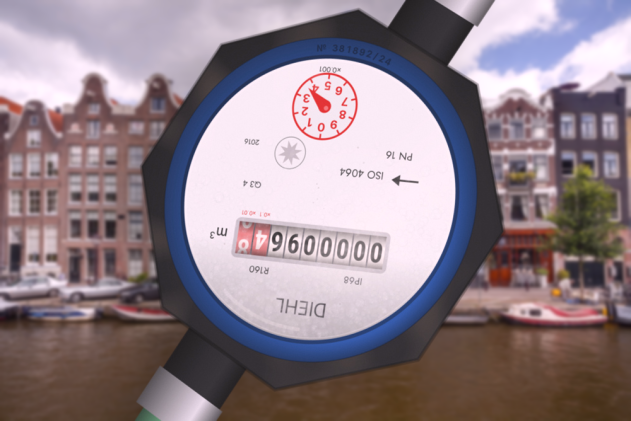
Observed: 96.483 m³
